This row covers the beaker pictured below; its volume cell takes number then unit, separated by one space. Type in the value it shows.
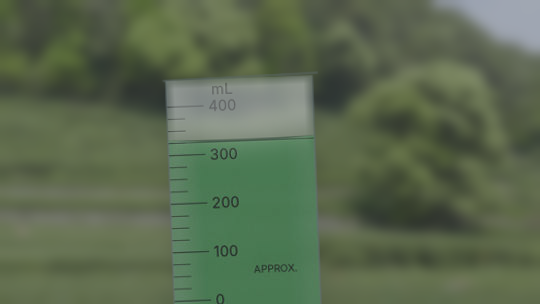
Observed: 325 mL
